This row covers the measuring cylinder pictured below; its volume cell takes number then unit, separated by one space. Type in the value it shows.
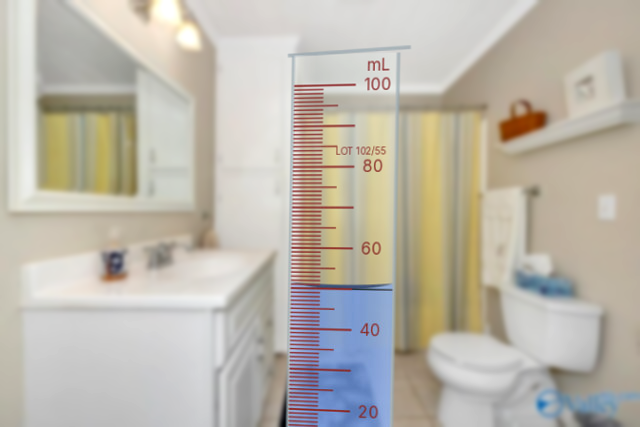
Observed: 50 mL
